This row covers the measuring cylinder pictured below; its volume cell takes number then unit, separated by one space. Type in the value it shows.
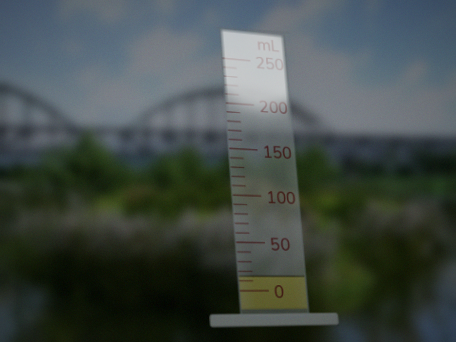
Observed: 15 mL
